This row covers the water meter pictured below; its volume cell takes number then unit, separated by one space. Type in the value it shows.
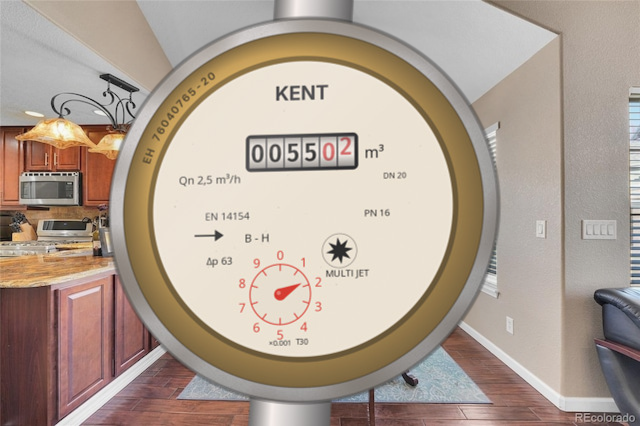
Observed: 55.021 m³
